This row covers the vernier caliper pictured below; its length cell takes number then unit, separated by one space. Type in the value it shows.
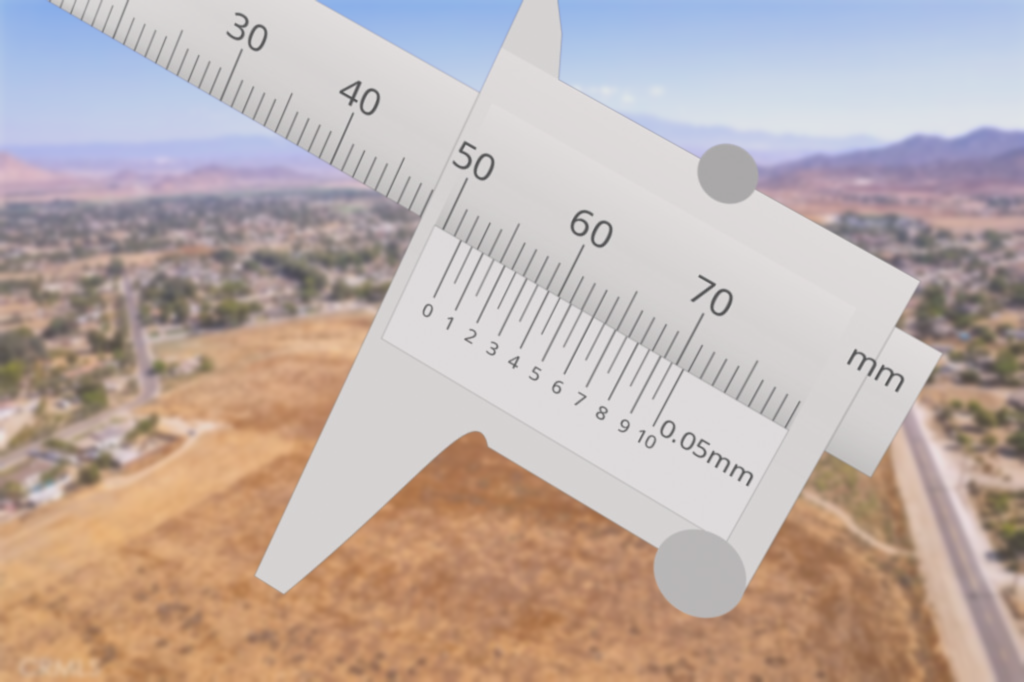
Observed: 51.6 mm
